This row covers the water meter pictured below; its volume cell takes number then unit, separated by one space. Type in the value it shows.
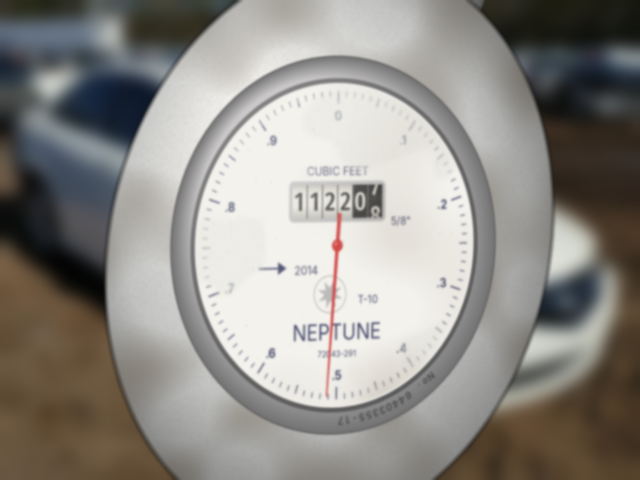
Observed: 112207.51 ft³
